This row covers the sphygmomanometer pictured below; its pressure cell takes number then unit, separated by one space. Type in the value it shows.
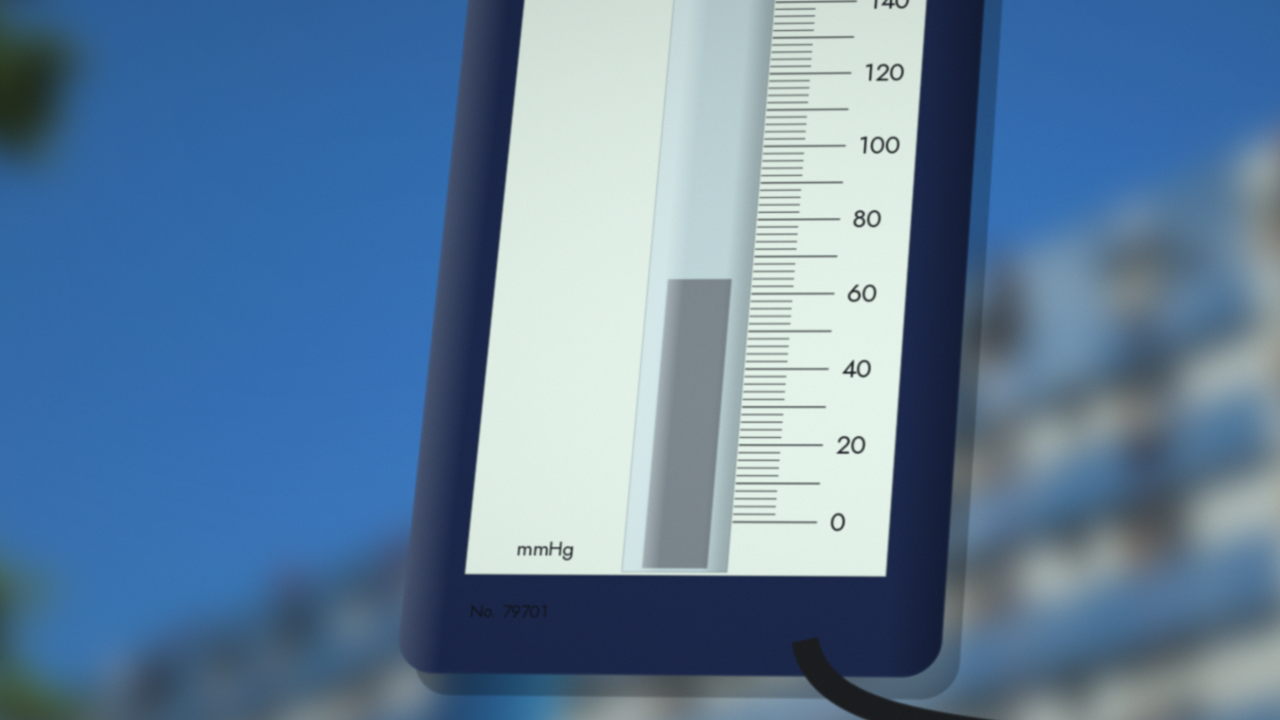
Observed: 64 mmHg
